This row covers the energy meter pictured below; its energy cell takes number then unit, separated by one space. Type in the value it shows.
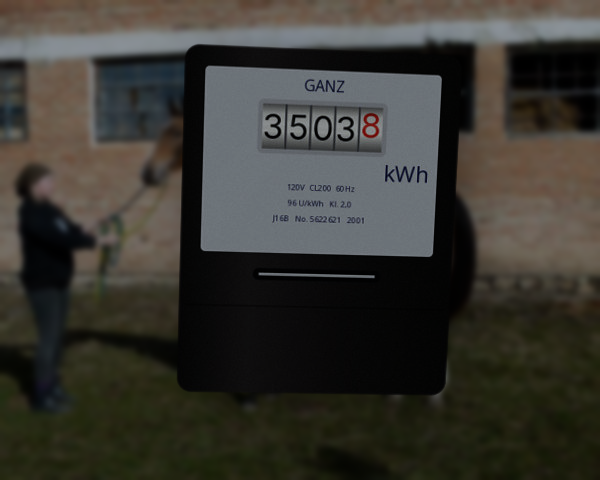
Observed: 3503.8 kWh
